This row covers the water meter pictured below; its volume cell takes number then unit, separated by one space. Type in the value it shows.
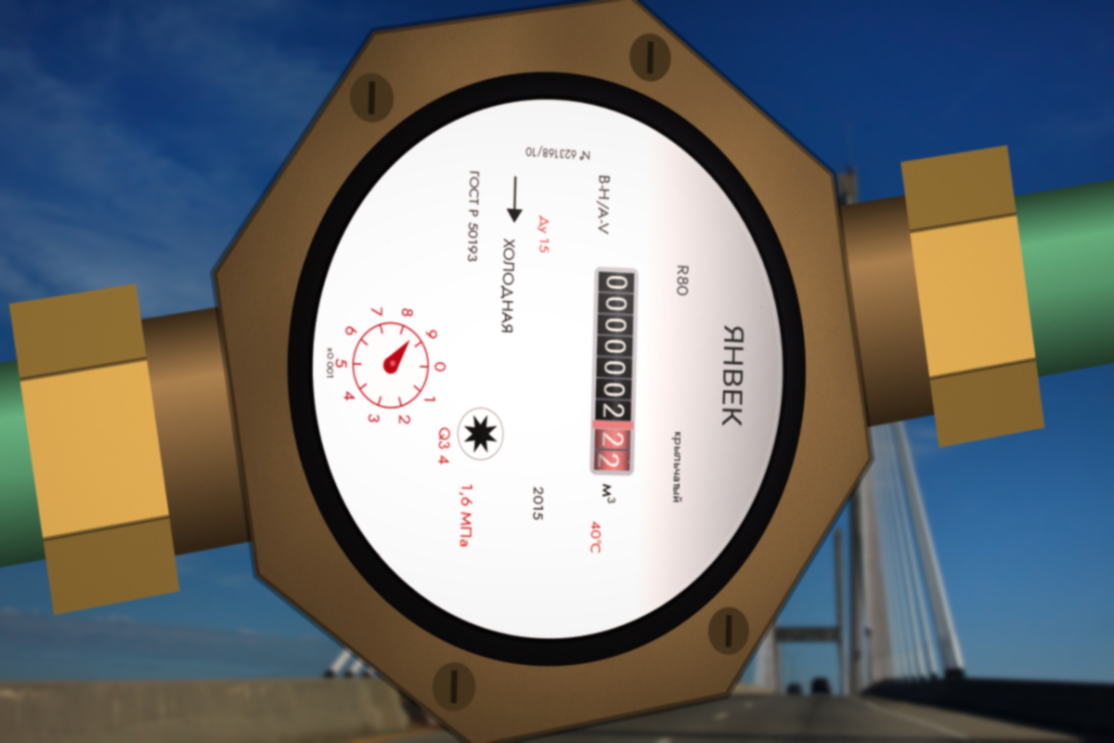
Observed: 2.218 m³
